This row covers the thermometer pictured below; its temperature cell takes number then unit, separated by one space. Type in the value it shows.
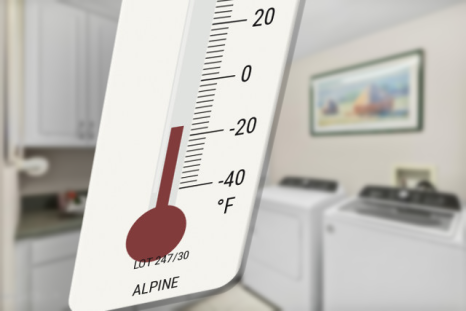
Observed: -16 °F
